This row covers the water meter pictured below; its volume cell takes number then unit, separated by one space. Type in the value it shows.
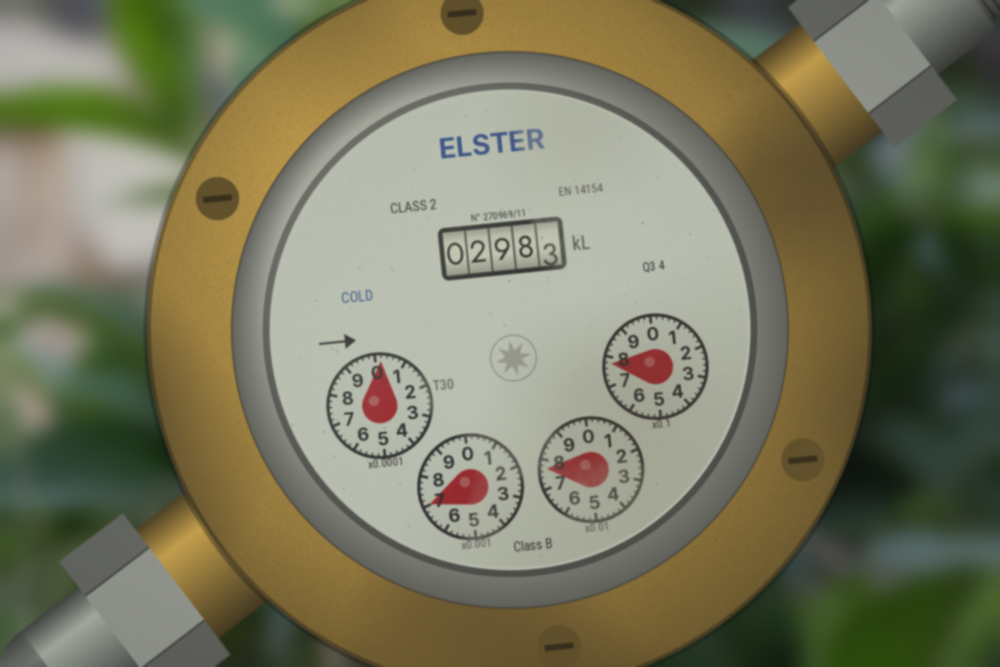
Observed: 2982.7770 kL
